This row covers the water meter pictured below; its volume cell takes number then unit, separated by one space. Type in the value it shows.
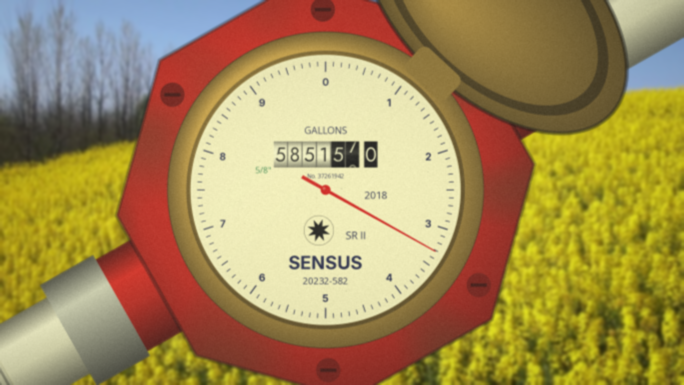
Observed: 5851573.3 gal
